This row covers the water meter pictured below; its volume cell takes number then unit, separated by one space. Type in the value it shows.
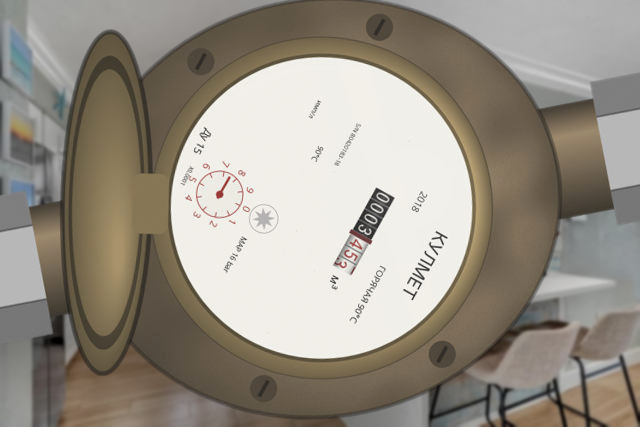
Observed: 3.4527 m³
